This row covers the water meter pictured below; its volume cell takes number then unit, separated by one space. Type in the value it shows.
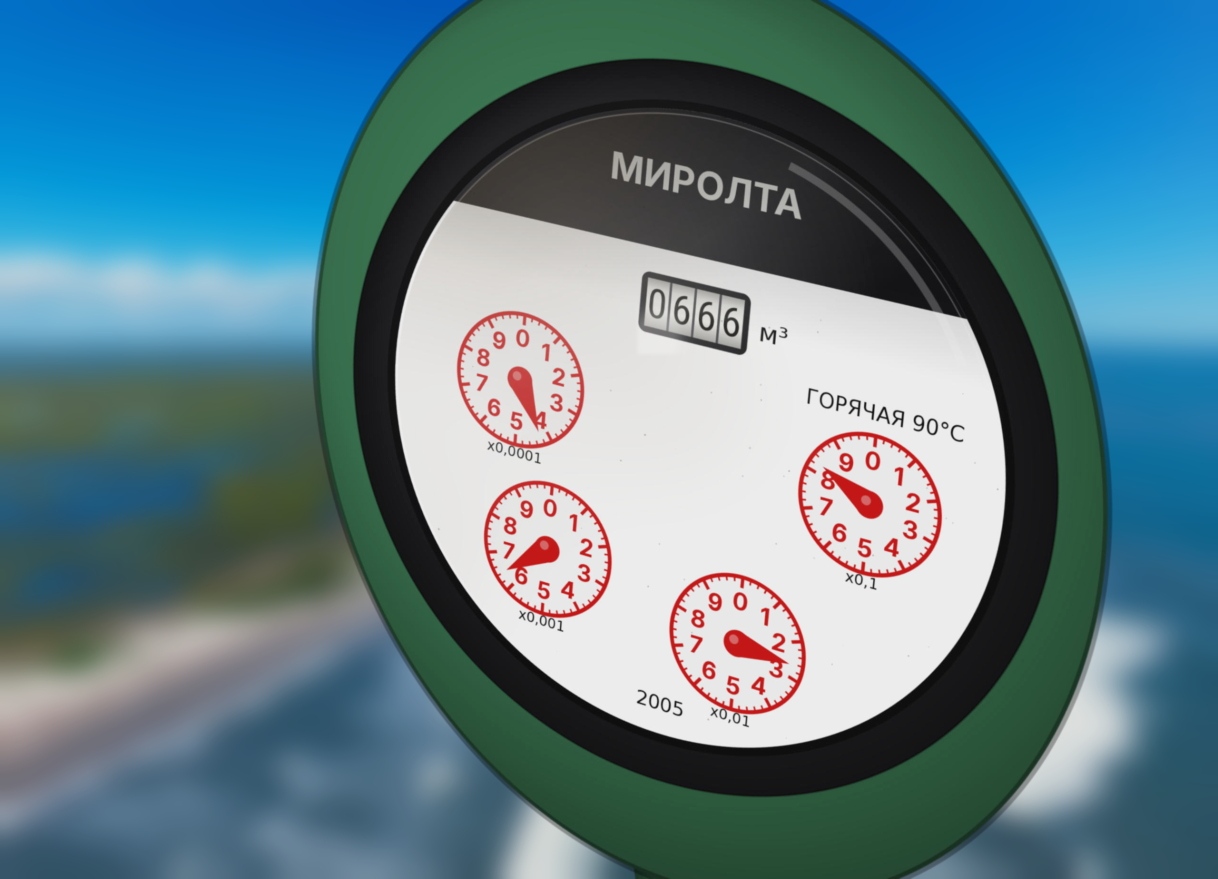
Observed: 666.8264 m³
